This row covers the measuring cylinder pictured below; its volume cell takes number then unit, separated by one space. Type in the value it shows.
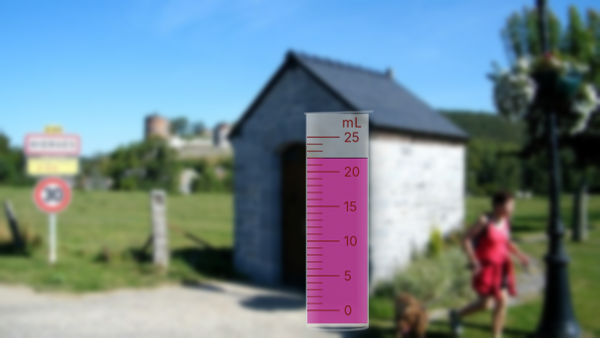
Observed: 22 mL
